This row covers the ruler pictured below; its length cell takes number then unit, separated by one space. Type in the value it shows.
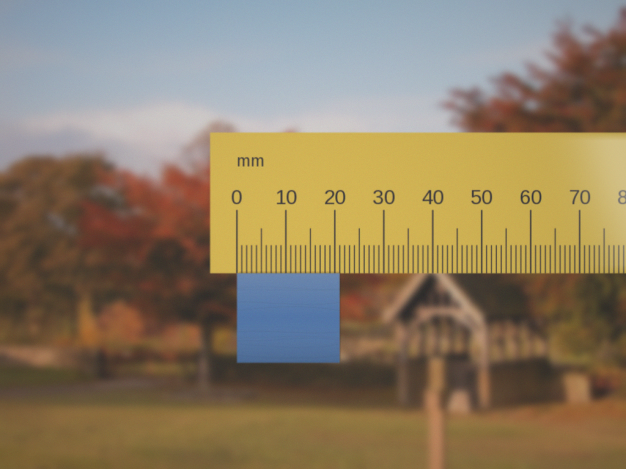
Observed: 21 mm
